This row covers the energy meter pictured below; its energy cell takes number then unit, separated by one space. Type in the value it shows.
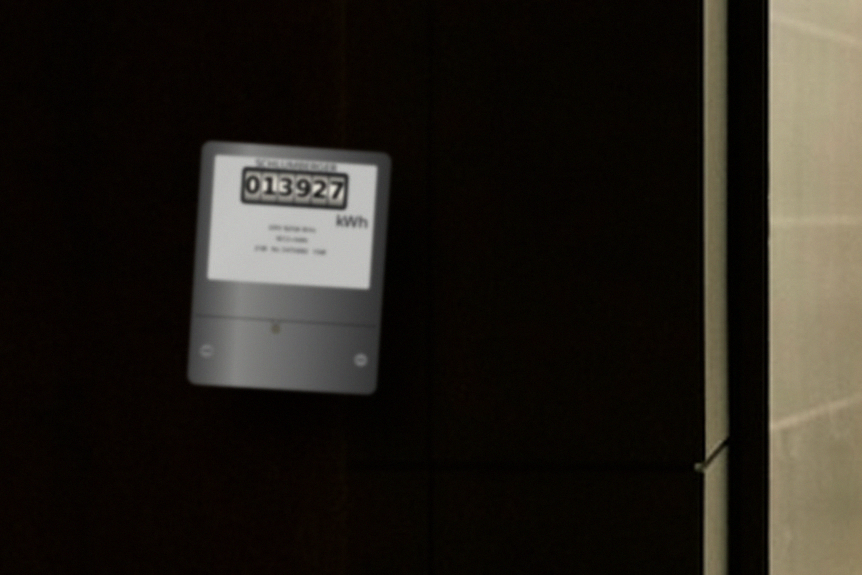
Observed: 13927 kWh
